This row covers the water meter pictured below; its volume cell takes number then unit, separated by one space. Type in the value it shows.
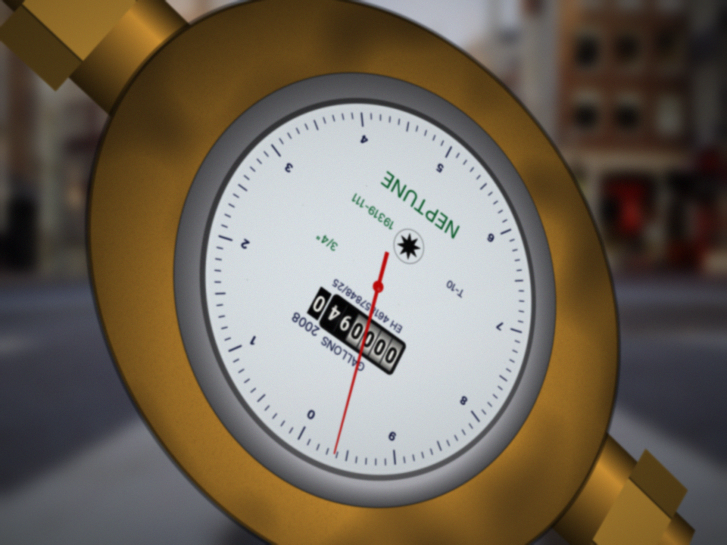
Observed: 939.6 gal
